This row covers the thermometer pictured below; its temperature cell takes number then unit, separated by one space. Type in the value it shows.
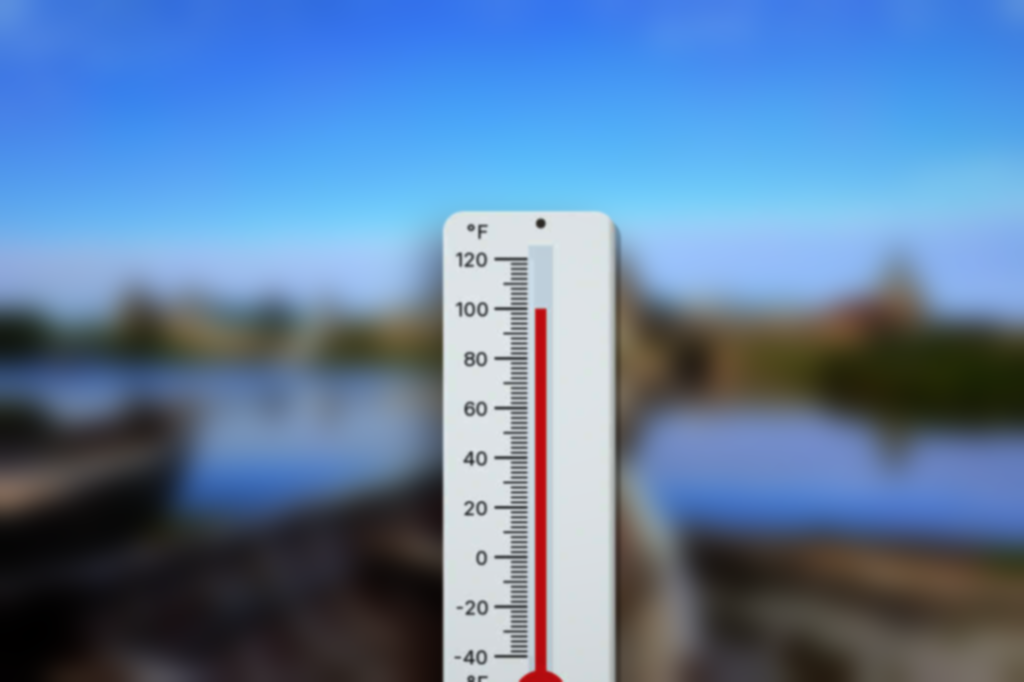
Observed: 100 °F
